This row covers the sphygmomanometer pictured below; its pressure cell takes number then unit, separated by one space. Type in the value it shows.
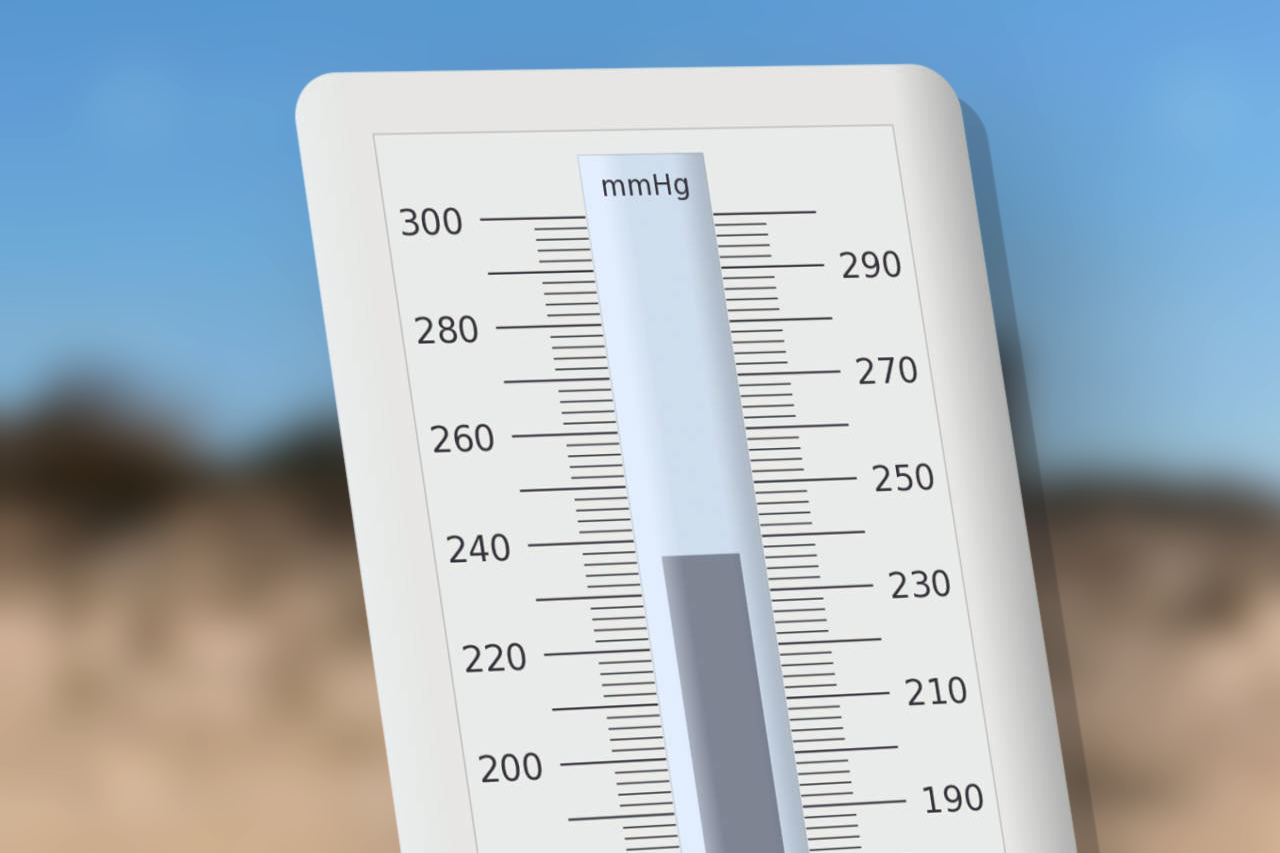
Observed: 237 mmHg
